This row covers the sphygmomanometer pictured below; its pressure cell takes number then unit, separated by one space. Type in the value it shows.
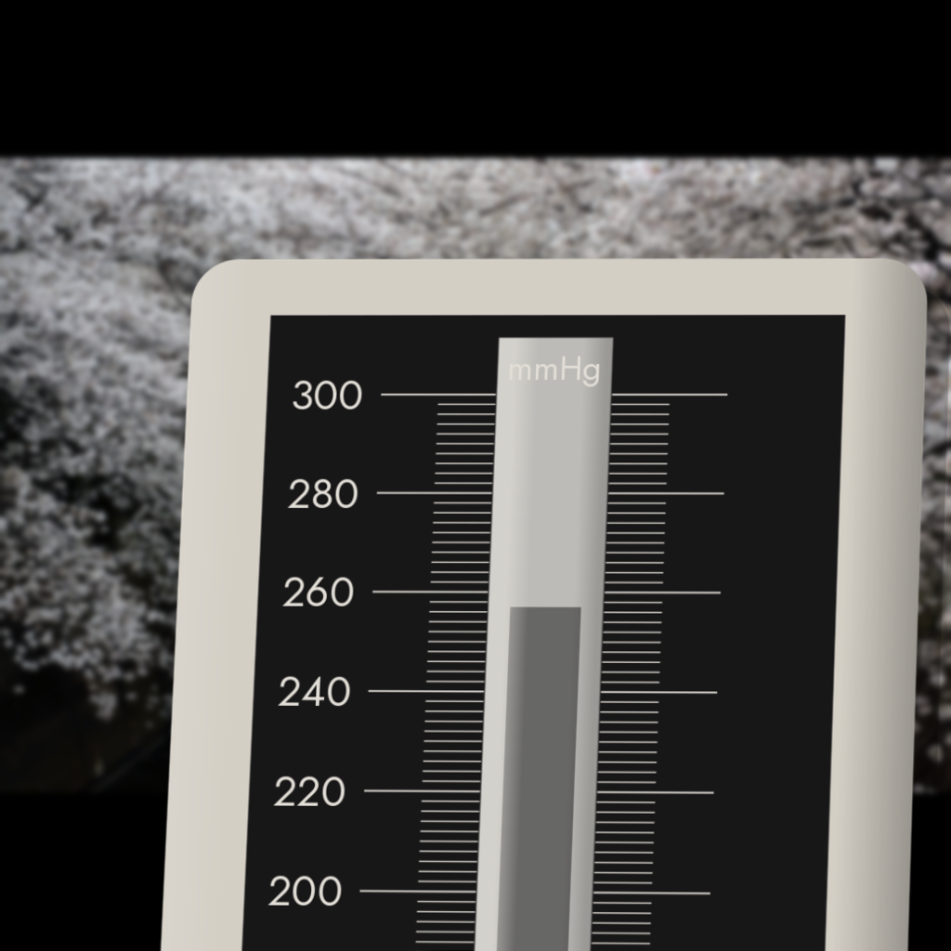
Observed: 257 mmHg
